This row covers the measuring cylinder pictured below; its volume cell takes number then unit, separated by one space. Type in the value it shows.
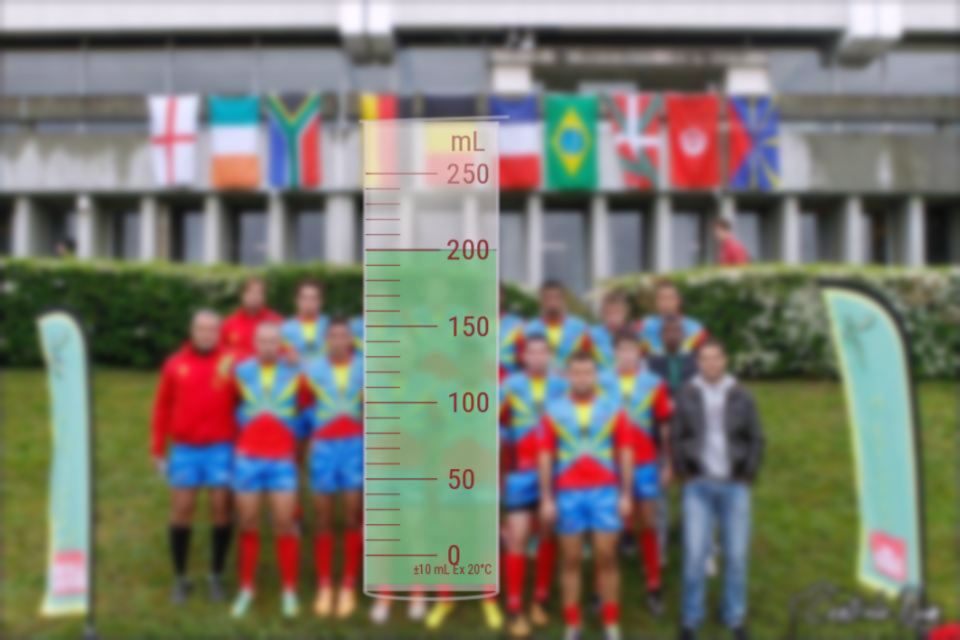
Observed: 200 mL
